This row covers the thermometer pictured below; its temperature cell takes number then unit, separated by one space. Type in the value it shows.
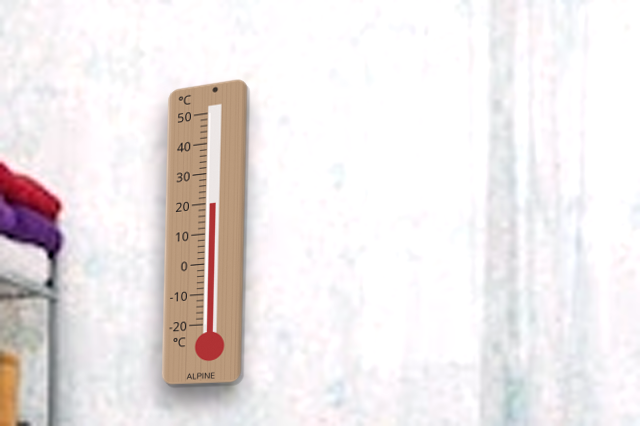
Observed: 20 °C
